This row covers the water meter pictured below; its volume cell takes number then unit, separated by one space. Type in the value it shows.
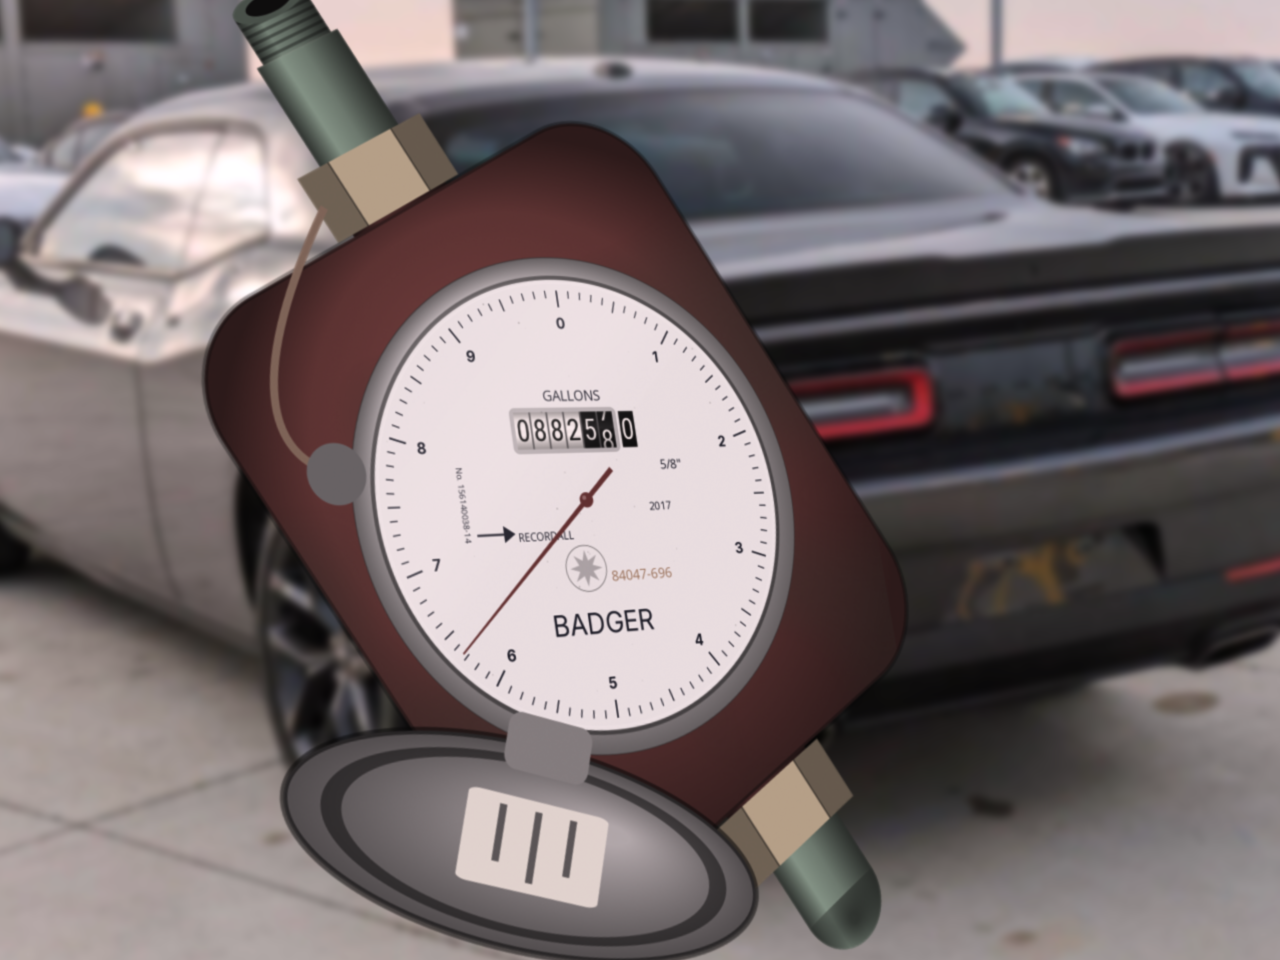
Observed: 882576.3 gal
